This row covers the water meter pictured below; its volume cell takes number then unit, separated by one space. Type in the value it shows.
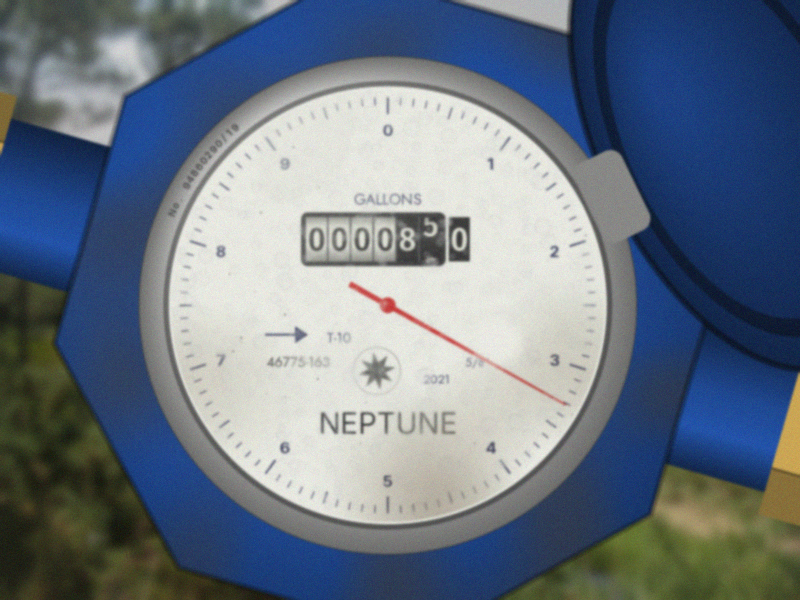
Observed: 853.3 gal
